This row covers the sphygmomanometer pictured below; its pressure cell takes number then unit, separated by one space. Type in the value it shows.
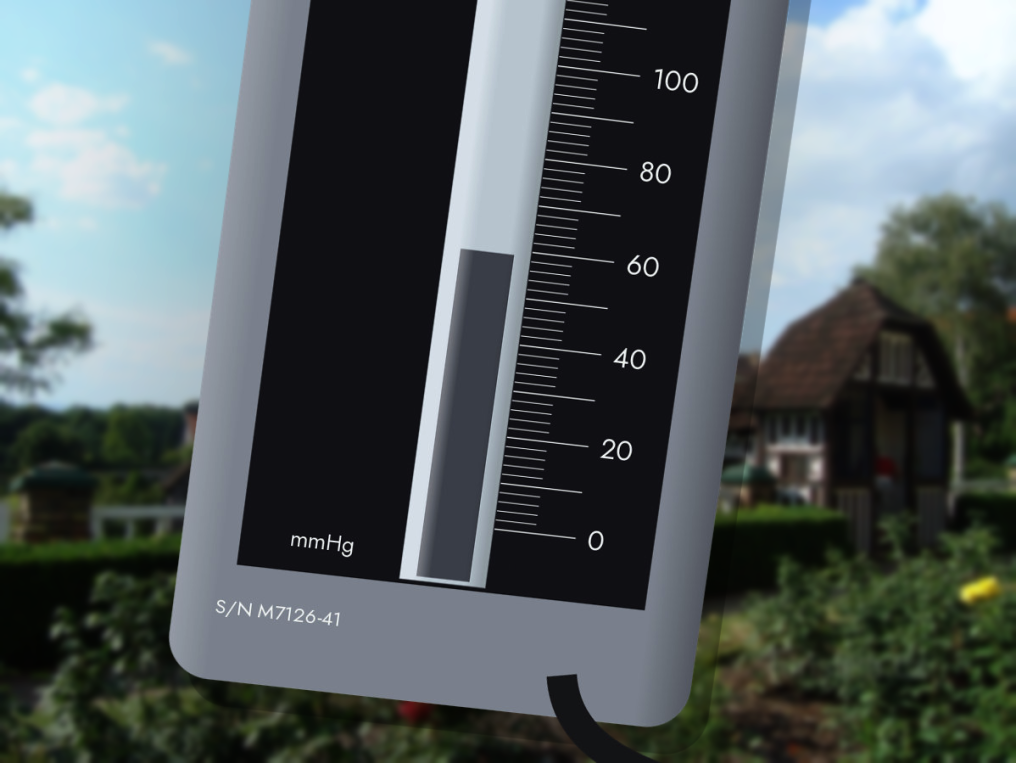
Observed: 59 mmHg
